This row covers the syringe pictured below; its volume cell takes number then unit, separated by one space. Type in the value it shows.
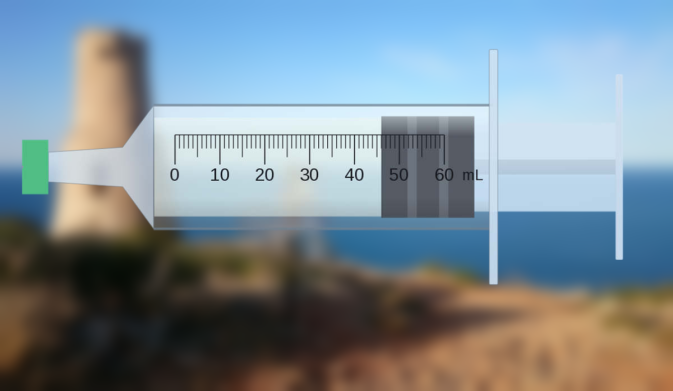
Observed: 46 mL
